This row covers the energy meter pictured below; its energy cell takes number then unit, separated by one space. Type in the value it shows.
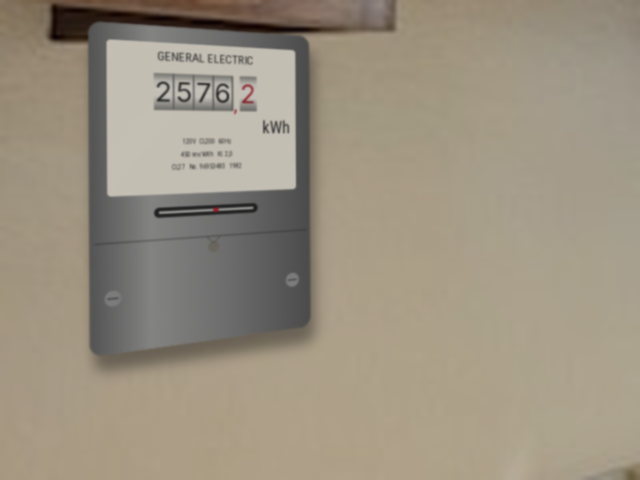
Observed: 2576.2 kWh
